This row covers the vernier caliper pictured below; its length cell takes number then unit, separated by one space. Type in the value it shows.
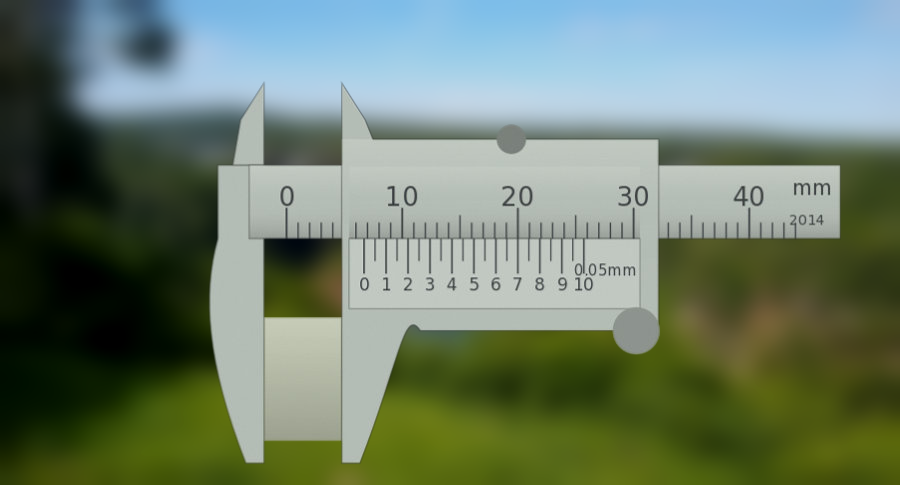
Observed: 6.7 mm
